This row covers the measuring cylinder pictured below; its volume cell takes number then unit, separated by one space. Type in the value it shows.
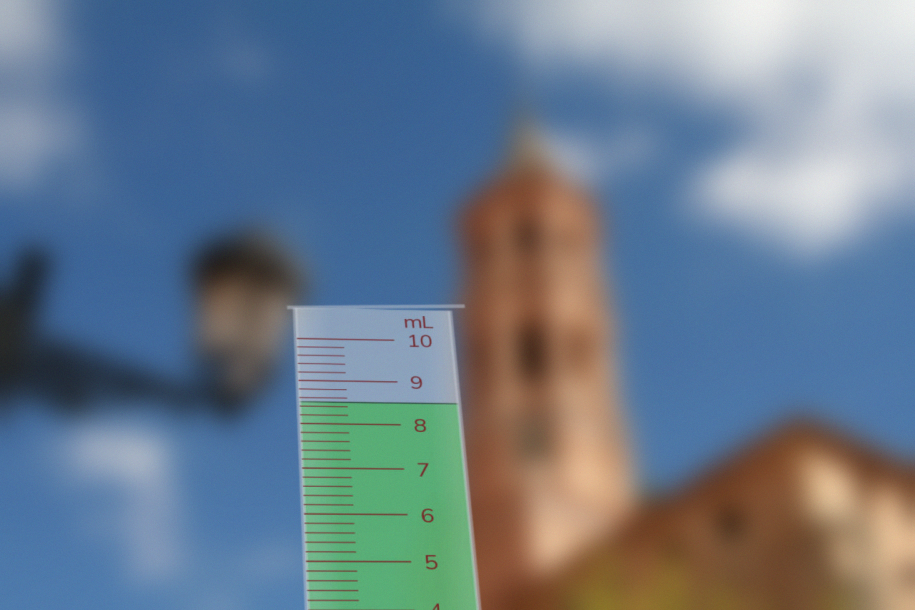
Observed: 8.5 mL
